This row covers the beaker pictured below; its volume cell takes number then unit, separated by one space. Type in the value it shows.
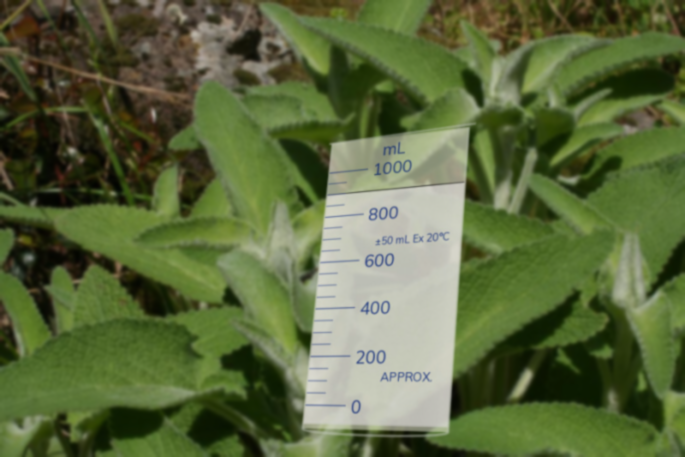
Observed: 900 mL
